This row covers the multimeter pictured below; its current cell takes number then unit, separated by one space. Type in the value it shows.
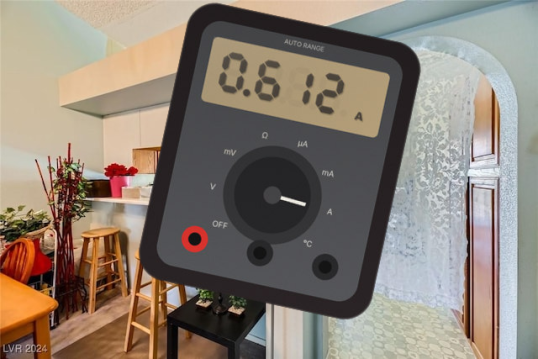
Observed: 0.612 A
